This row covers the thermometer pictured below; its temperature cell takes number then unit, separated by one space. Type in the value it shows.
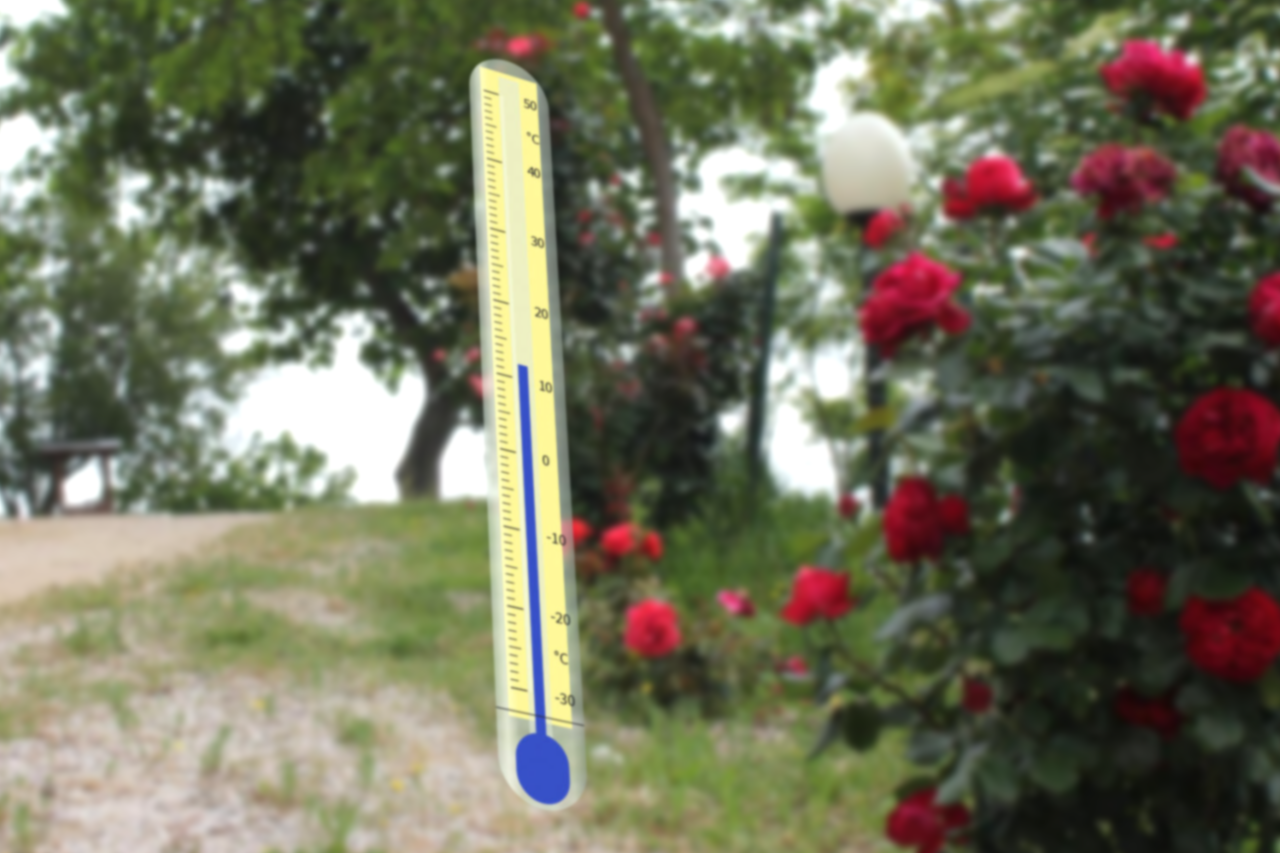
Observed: 12 °C
